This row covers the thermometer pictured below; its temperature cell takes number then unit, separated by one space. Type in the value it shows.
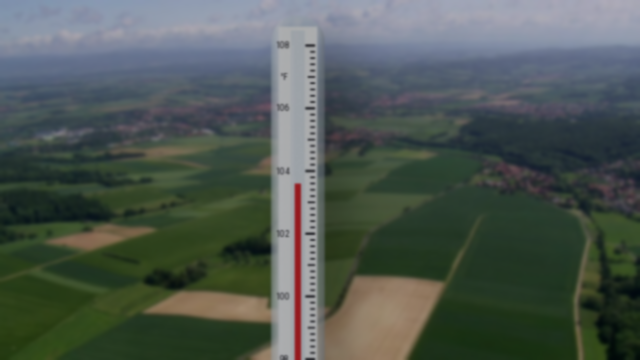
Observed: 103.6 °F
